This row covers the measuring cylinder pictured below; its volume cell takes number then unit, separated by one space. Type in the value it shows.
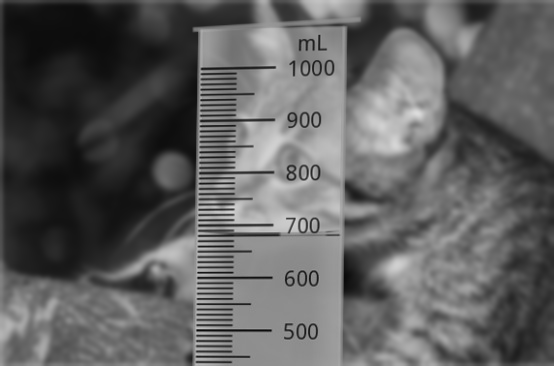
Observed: 680 mL
